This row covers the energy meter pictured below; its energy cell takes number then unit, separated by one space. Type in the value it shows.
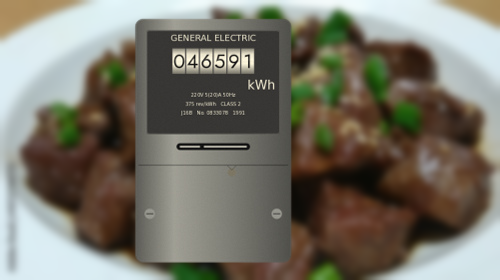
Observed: 46591 kWh
